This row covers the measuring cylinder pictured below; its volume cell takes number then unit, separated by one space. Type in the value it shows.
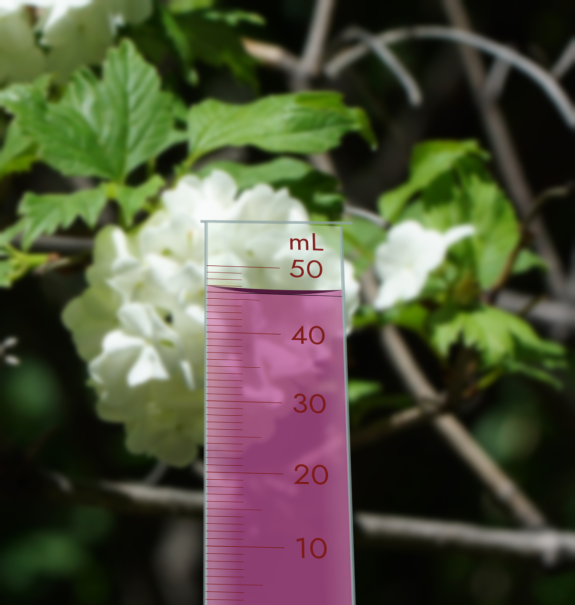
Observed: 46 mL
